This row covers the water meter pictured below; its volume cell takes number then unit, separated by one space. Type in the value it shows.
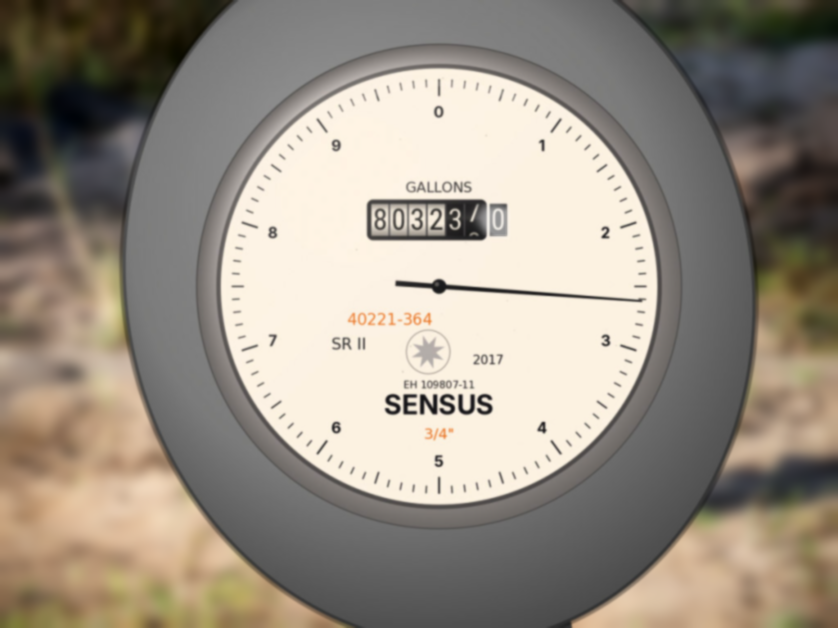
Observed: 8032372.6 gal
